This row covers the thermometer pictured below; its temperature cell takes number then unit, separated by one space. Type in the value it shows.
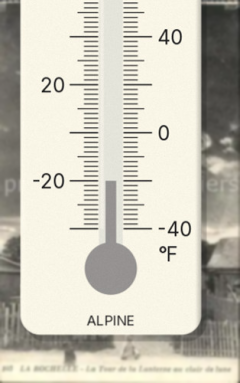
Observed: -20 °F
